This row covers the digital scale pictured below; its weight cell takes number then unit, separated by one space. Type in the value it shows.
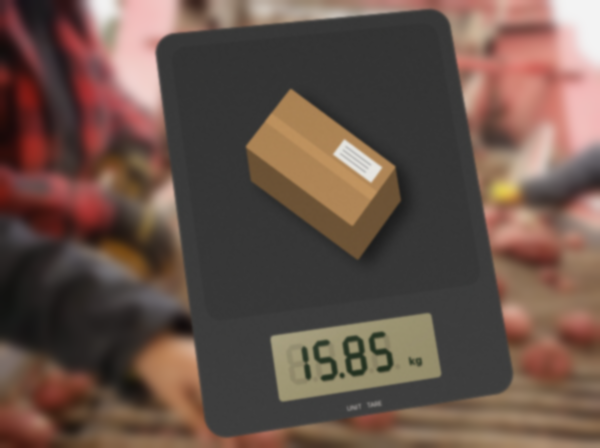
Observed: 15.85 kg
